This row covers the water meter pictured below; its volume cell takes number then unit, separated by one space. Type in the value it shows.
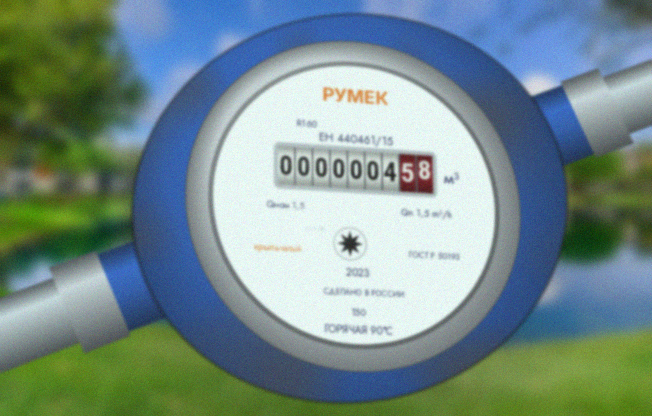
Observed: 4.58 m³
